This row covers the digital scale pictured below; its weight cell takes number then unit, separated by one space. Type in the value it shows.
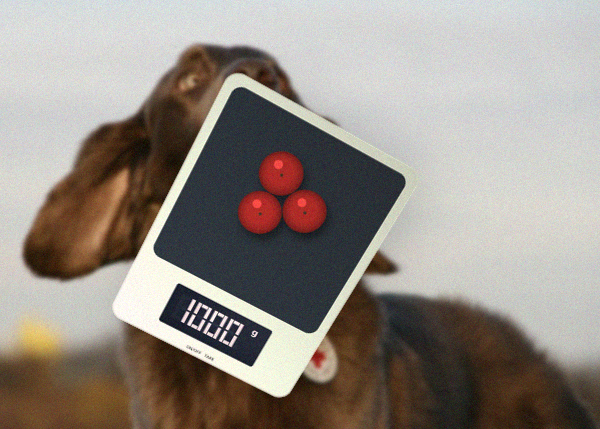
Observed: 1000 g
